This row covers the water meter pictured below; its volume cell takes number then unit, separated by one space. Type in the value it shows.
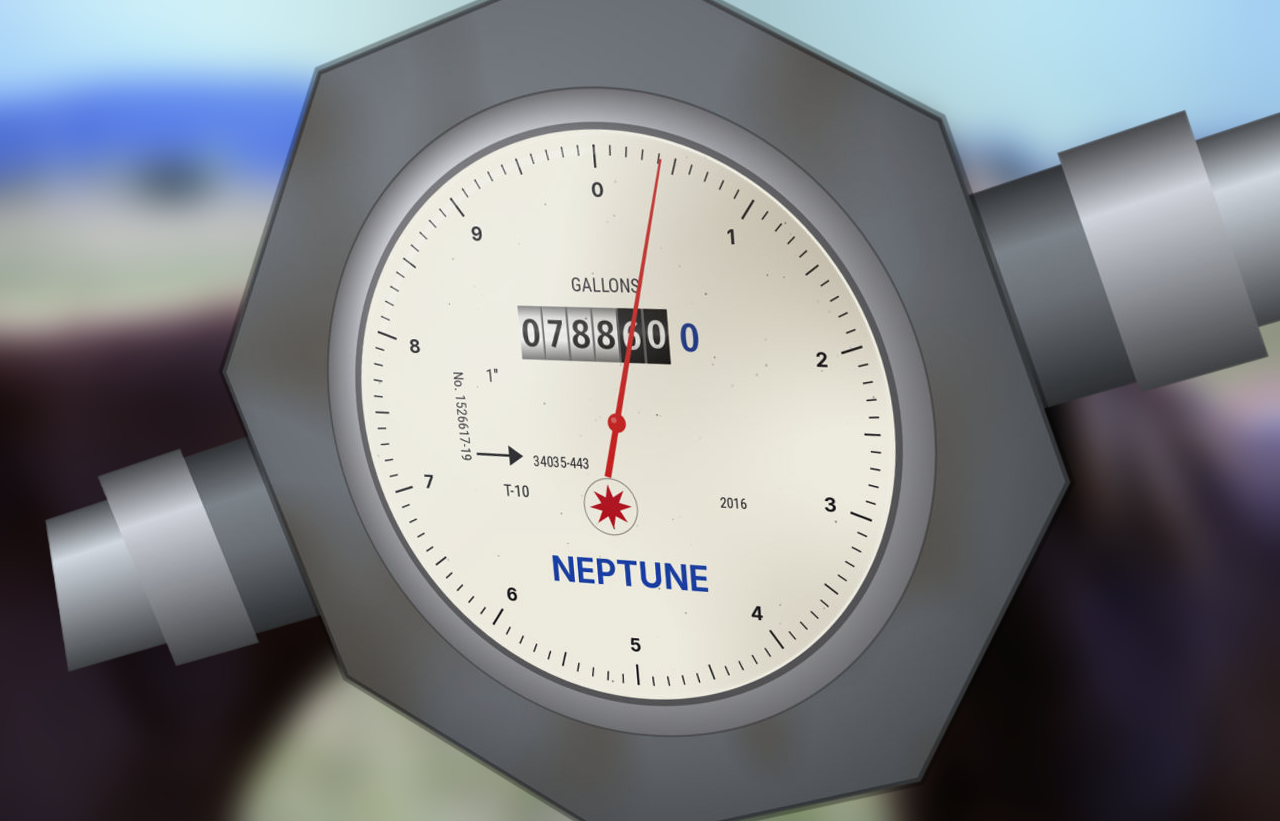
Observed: 788600.4 gal
